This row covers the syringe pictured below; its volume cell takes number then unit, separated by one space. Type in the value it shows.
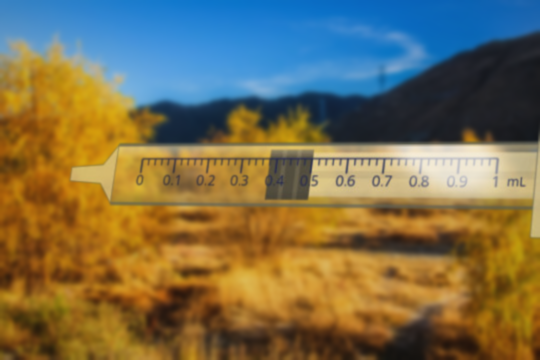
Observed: 0.38 mL
